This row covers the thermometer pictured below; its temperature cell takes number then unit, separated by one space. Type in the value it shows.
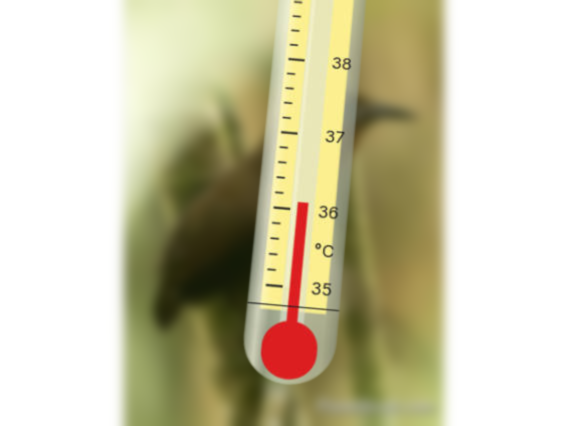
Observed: 36.1 °C
